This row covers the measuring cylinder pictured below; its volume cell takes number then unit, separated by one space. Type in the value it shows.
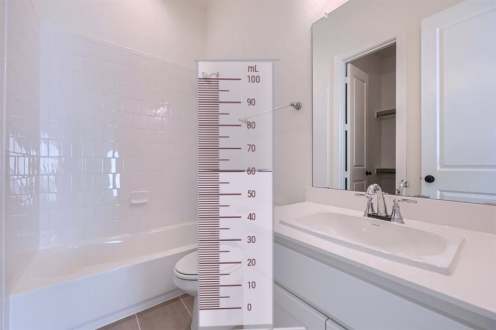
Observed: 60 mL
